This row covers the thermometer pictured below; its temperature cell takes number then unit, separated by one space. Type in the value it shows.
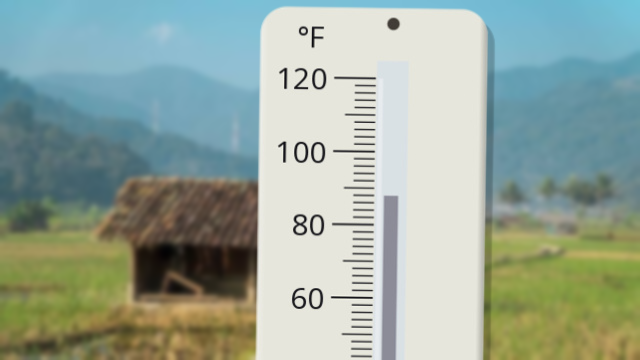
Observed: 88 °F
